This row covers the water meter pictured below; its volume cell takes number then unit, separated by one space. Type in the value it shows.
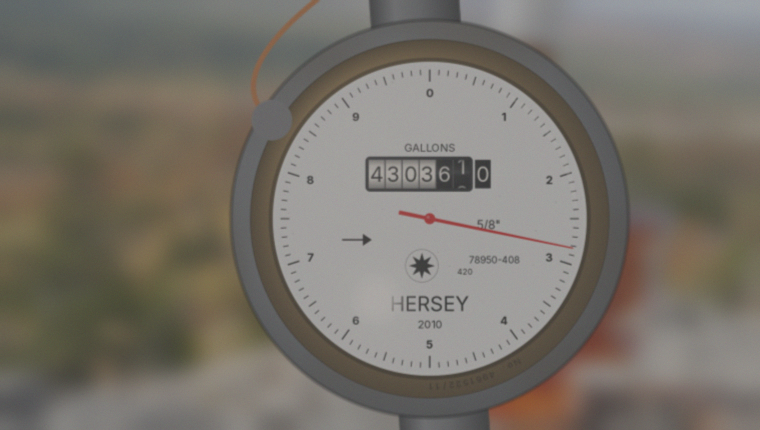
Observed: 4303612.8 gal
